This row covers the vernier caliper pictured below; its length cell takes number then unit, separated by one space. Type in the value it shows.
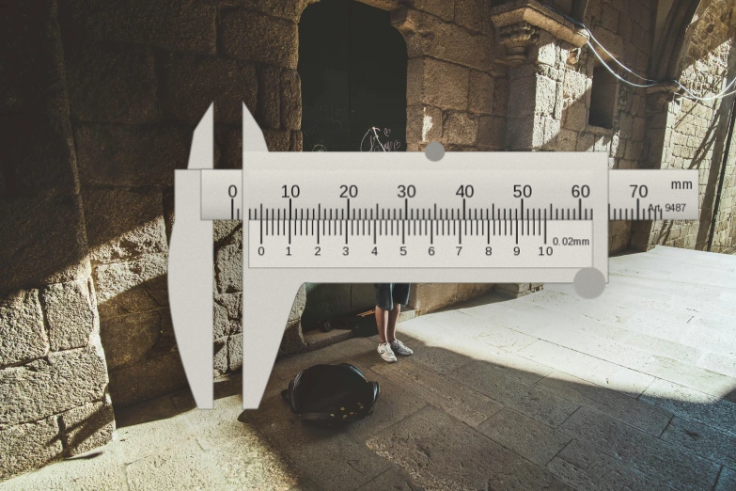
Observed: 5.0 mm
